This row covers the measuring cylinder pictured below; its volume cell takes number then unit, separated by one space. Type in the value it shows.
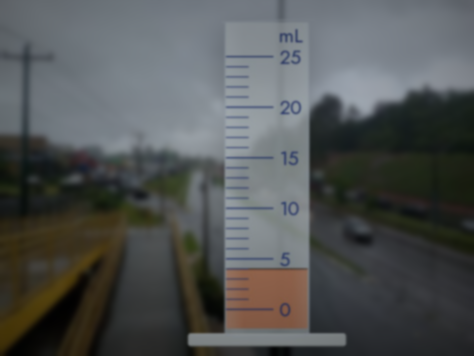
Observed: 4 mL
